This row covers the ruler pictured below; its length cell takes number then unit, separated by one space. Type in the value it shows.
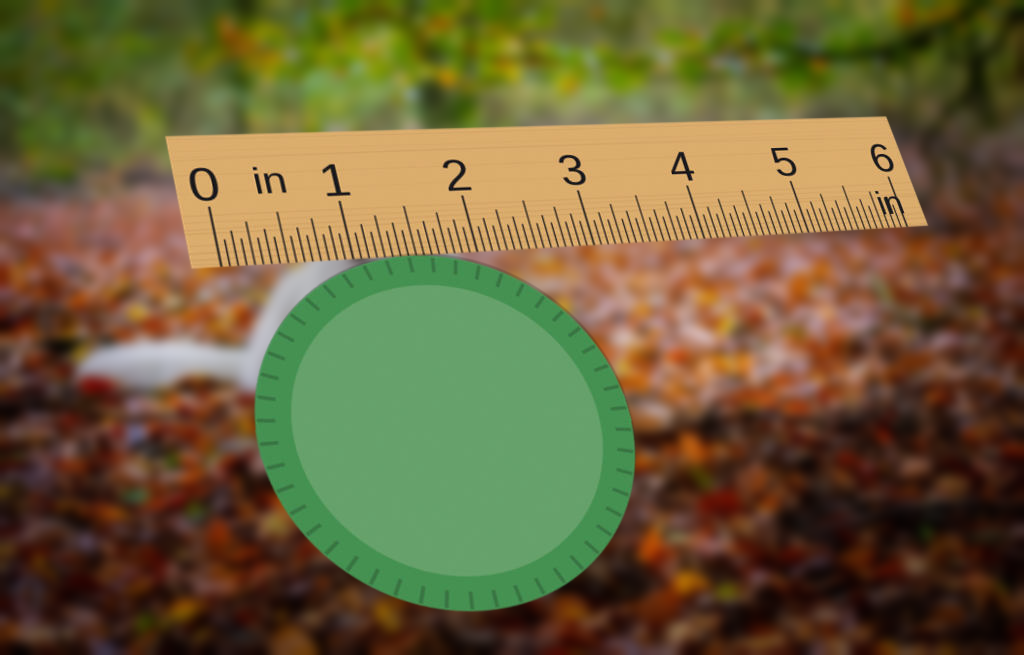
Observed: 2.875 in
